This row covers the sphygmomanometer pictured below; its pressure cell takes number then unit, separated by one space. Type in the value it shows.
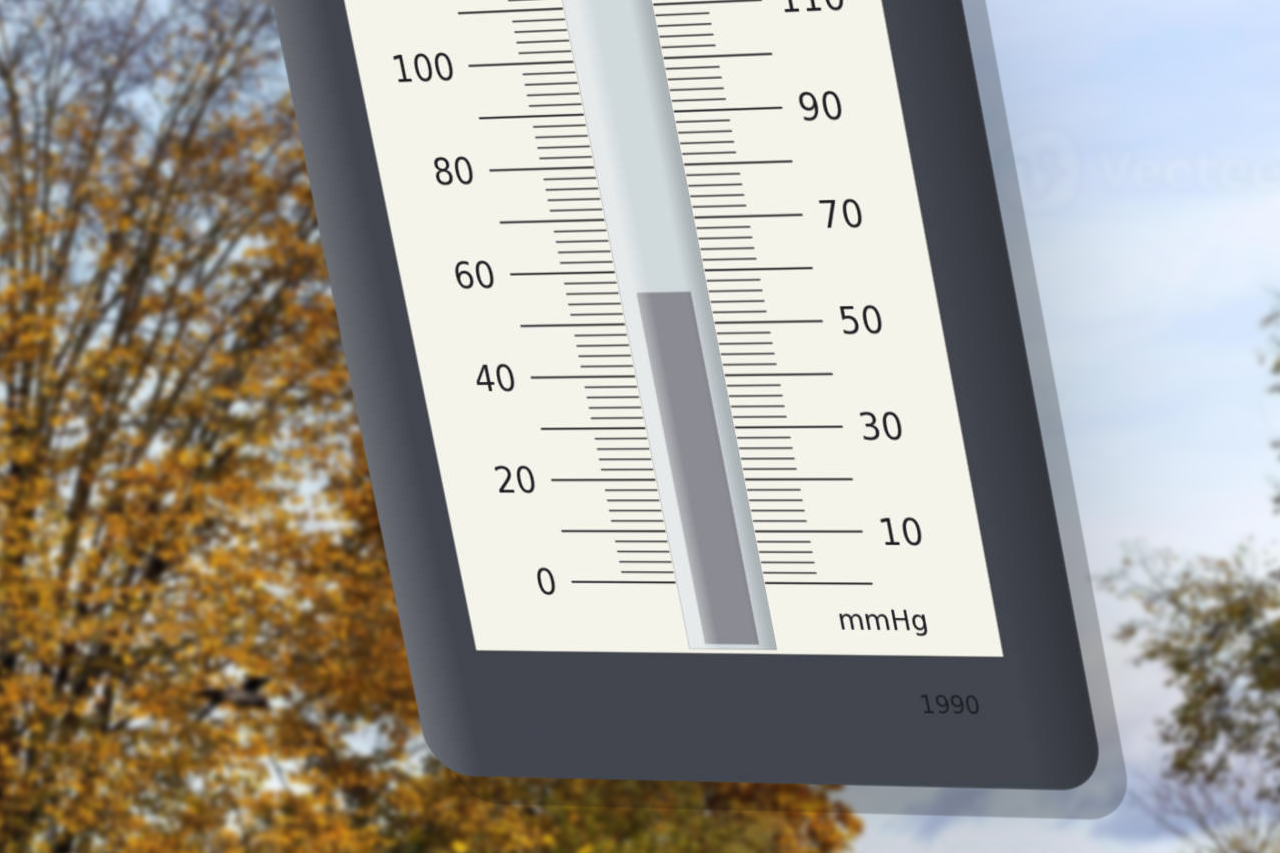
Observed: 56 mmHg
